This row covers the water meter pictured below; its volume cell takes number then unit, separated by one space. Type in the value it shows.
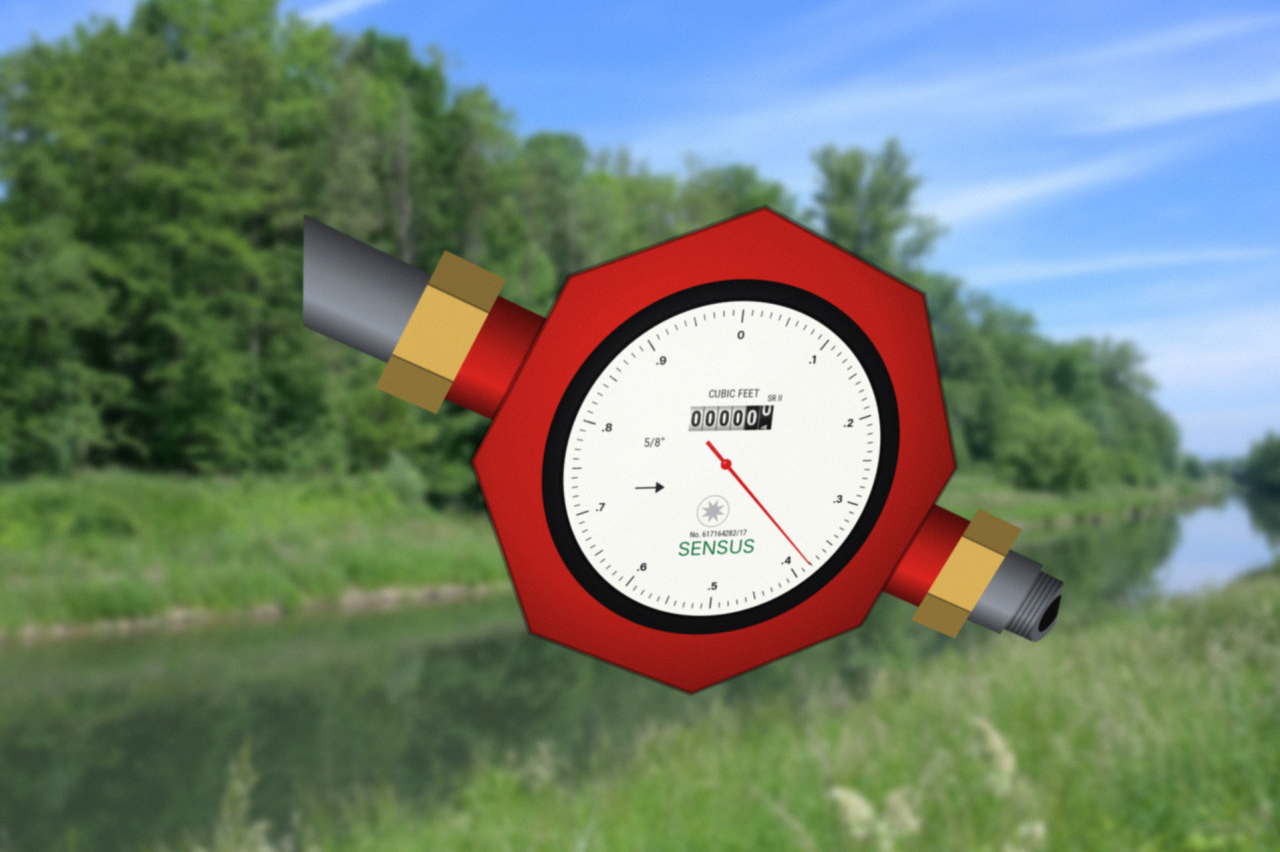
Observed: 0.38 ft³
